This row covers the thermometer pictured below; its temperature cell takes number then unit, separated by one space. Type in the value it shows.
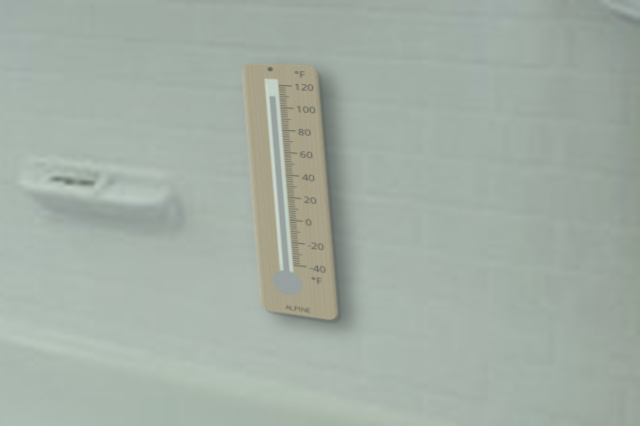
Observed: 110 °F
